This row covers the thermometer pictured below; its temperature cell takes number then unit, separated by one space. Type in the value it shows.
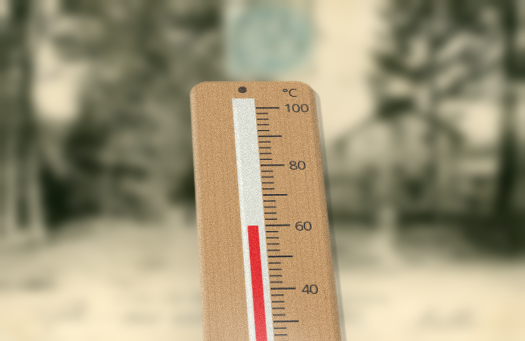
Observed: 60 °C
